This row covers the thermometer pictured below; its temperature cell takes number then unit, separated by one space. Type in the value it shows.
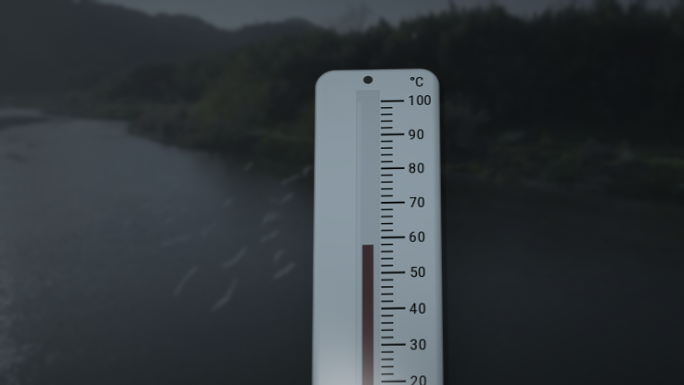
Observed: 58 °C
